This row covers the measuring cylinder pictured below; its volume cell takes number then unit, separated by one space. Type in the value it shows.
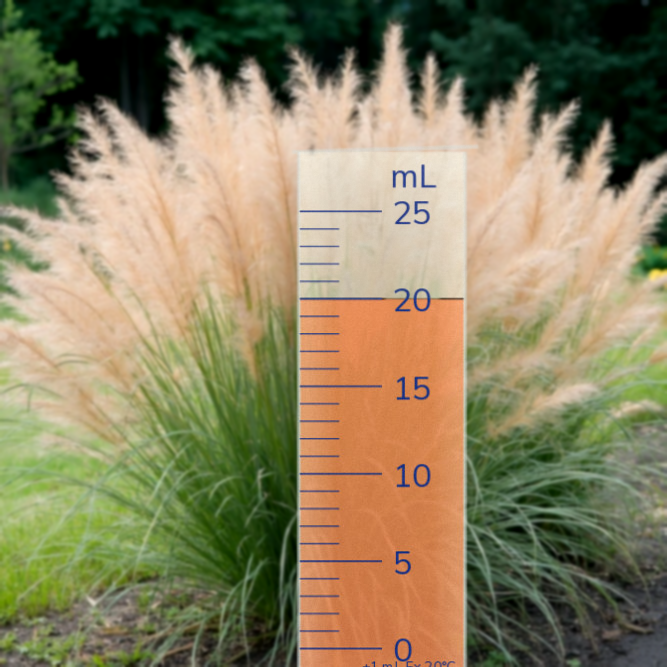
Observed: 20 mL
